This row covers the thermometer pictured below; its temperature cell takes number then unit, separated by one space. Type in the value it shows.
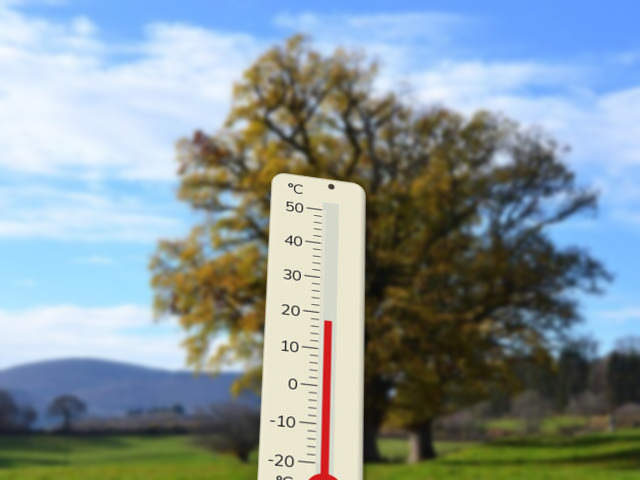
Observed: 18 °C
